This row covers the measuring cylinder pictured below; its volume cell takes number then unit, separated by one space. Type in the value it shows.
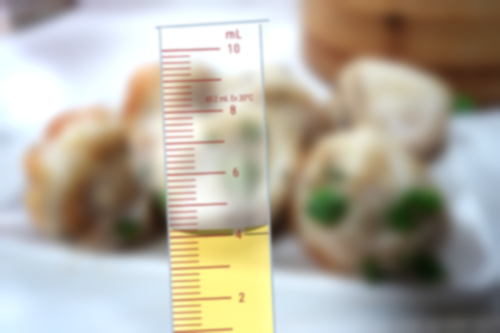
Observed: 4 mL
